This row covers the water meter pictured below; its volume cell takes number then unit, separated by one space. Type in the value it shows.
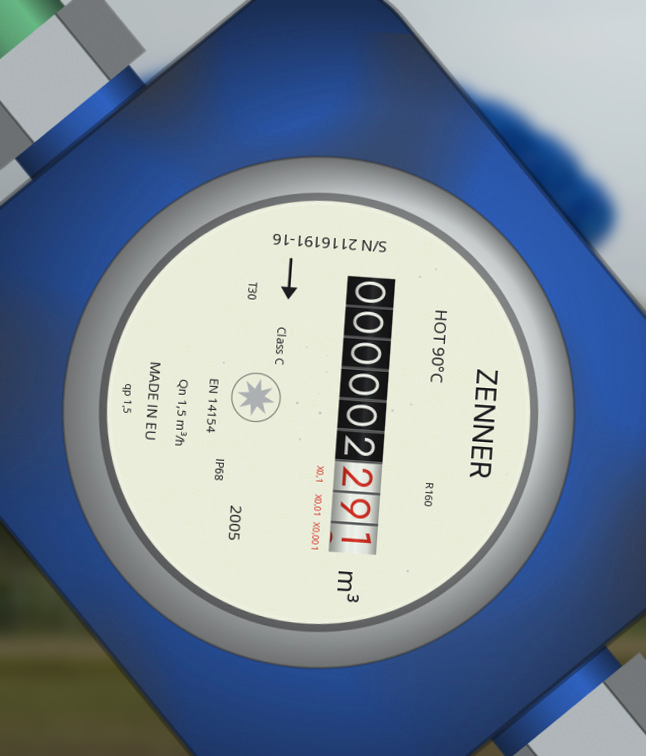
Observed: 2.291 m³
